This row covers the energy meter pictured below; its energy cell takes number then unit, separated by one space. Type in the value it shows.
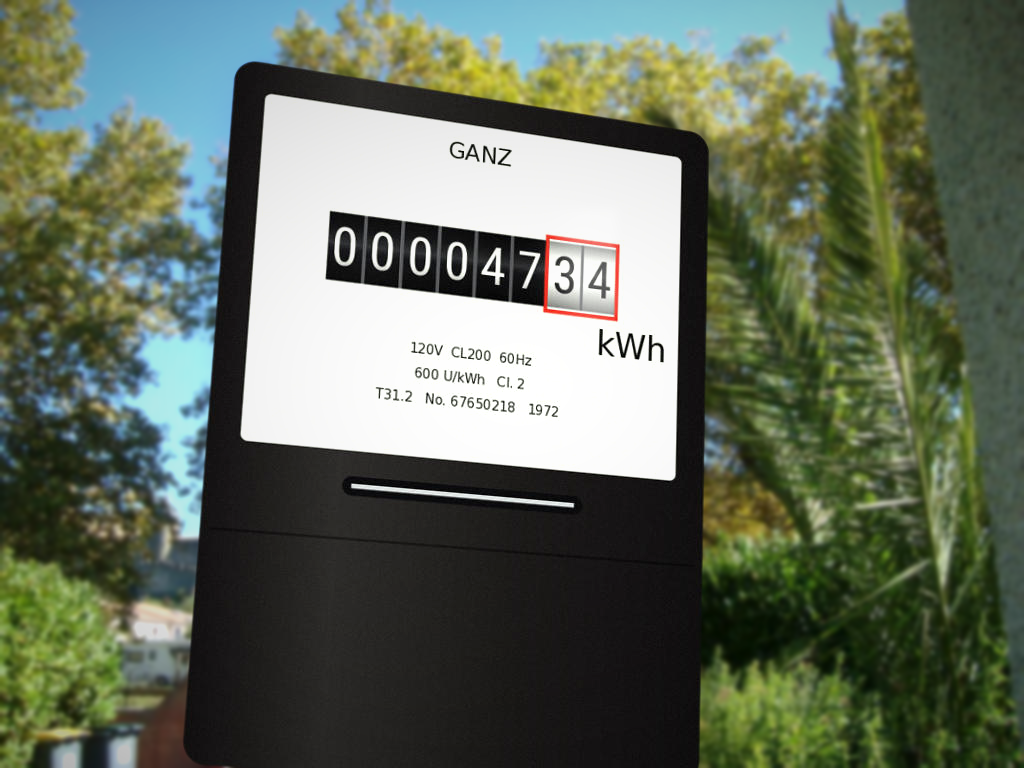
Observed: 47.34 kWh
